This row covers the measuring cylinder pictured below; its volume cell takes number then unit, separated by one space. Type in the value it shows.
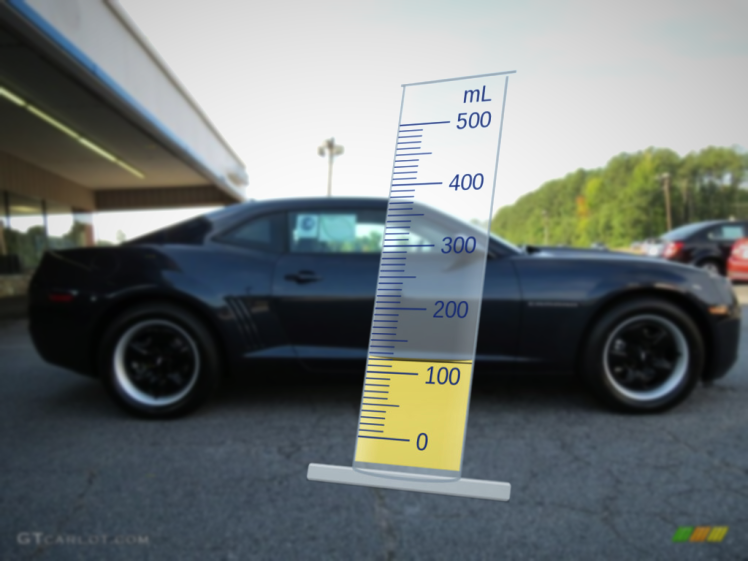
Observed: 120 mL
